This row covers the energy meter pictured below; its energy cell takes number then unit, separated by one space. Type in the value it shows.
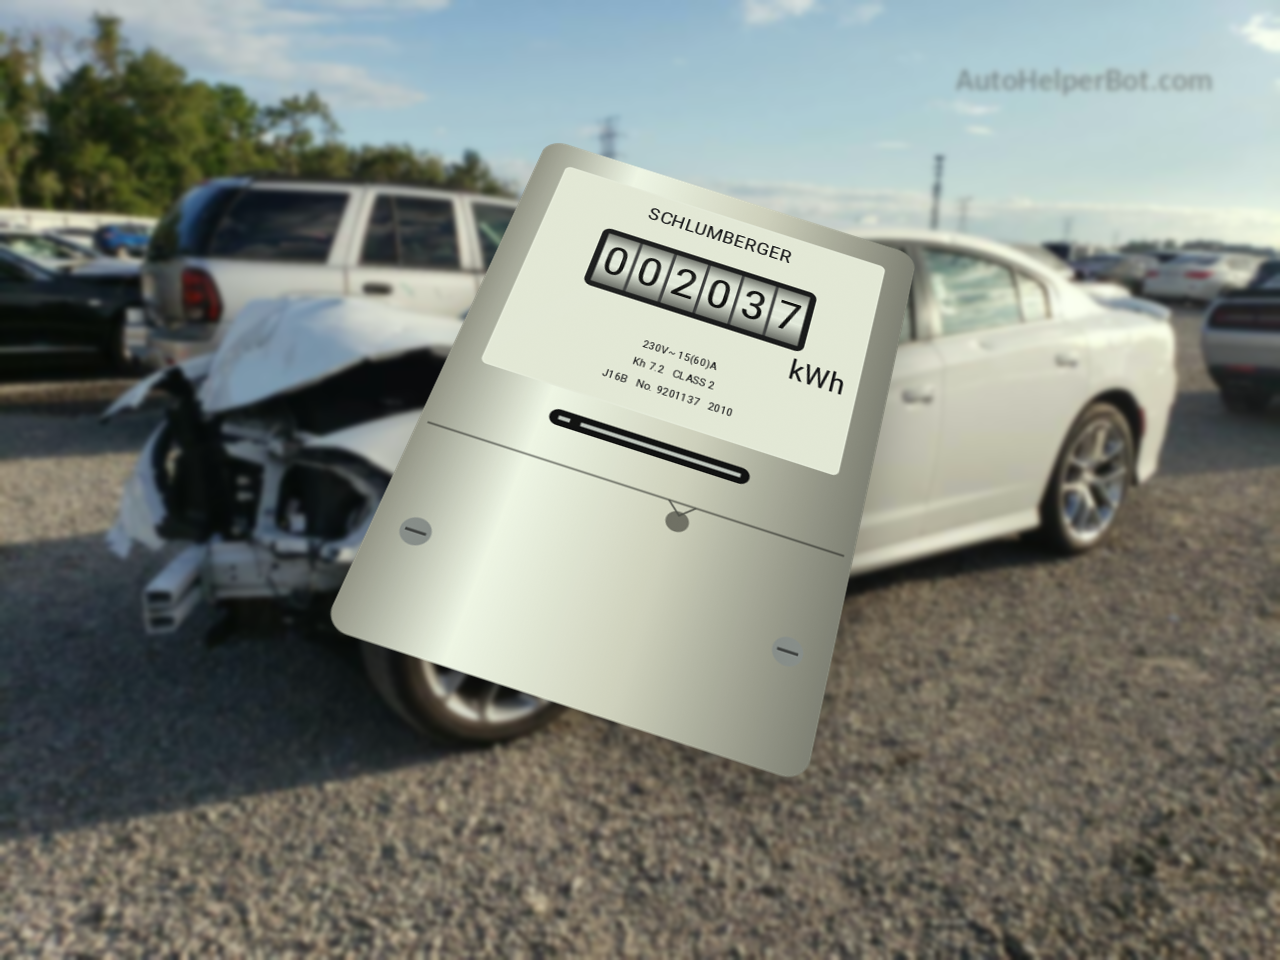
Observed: 2037 kWh
